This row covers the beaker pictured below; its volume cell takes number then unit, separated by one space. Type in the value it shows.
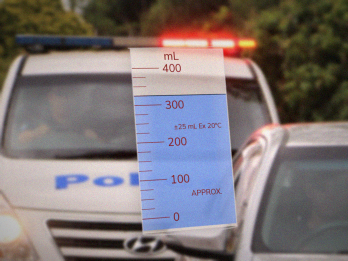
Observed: 325 mL
